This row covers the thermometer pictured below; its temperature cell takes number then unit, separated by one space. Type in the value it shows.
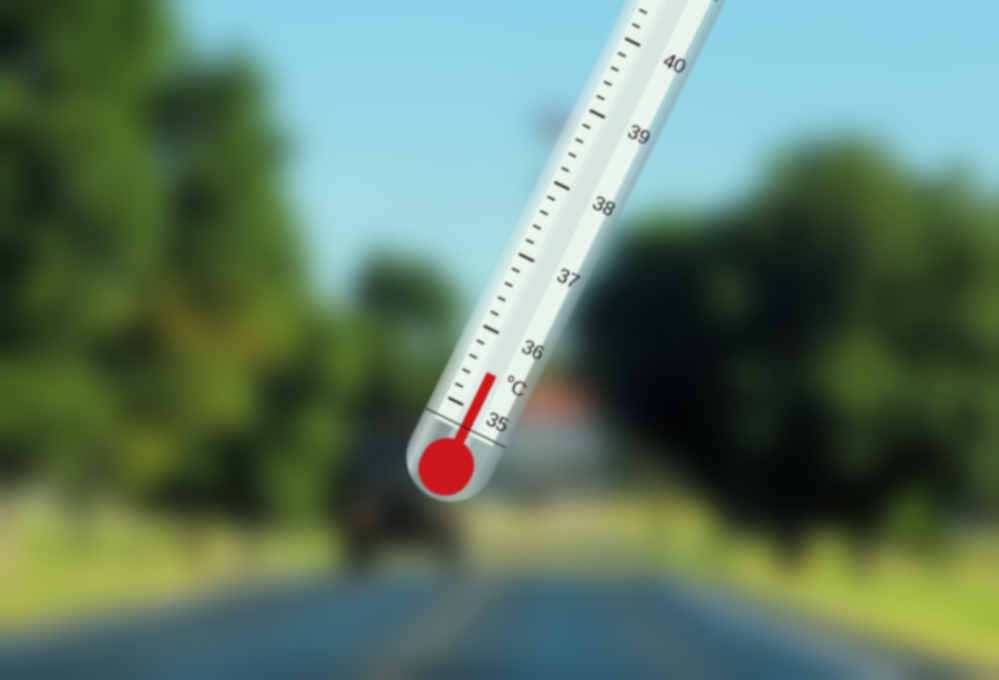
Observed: 35.5 °C
